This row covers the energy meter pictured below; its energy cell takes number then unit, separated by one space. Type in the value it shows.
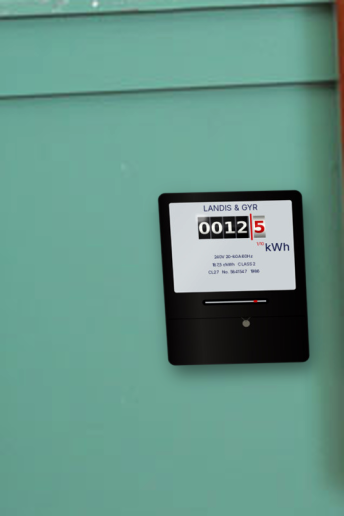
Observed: 12.5 kWh
